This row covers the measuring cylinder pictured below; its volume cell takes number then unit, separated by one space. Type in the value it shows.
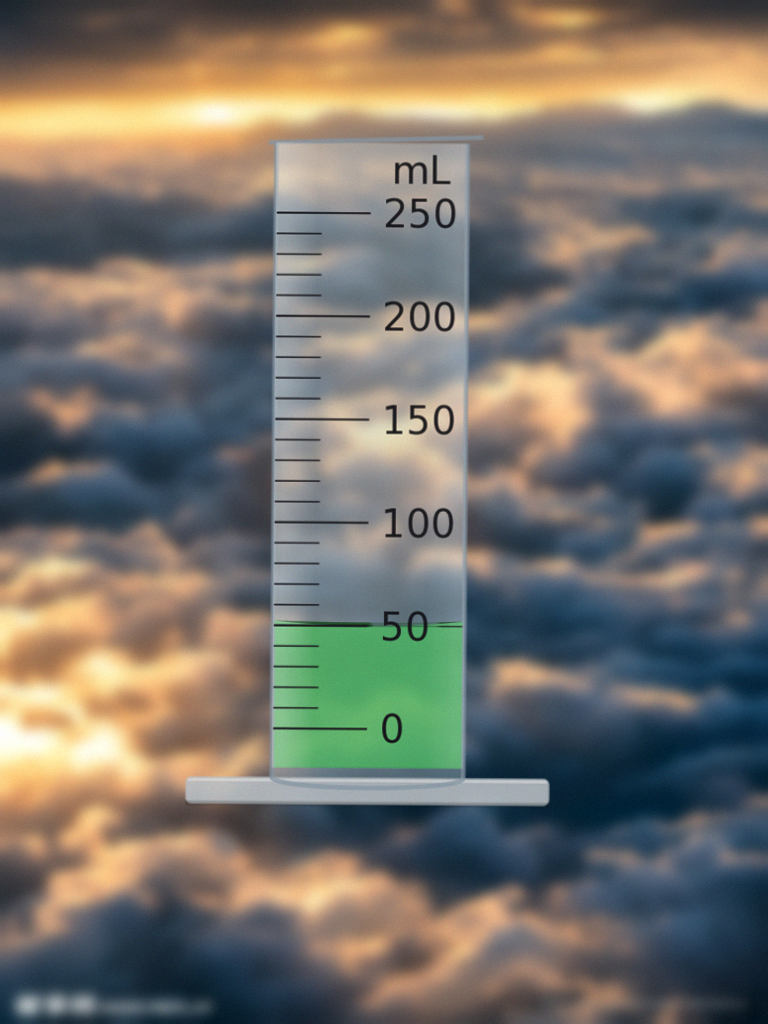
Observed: 50 mL
